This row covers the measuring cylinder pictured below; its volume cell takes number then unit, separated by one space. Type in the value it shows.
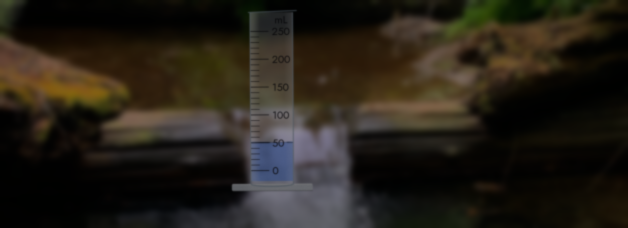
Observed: 50 mL
